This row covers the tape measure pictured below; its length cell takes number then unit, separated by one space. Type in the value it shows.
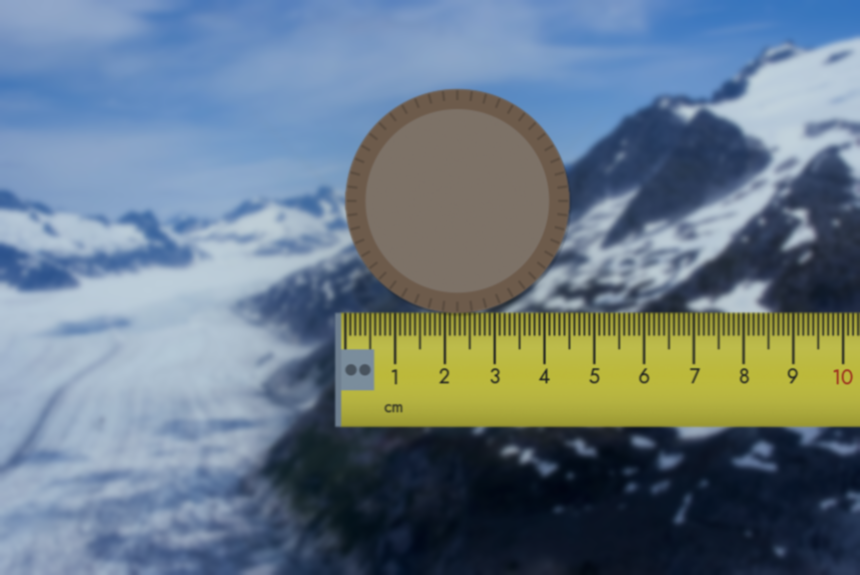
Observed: 4.5 cm
